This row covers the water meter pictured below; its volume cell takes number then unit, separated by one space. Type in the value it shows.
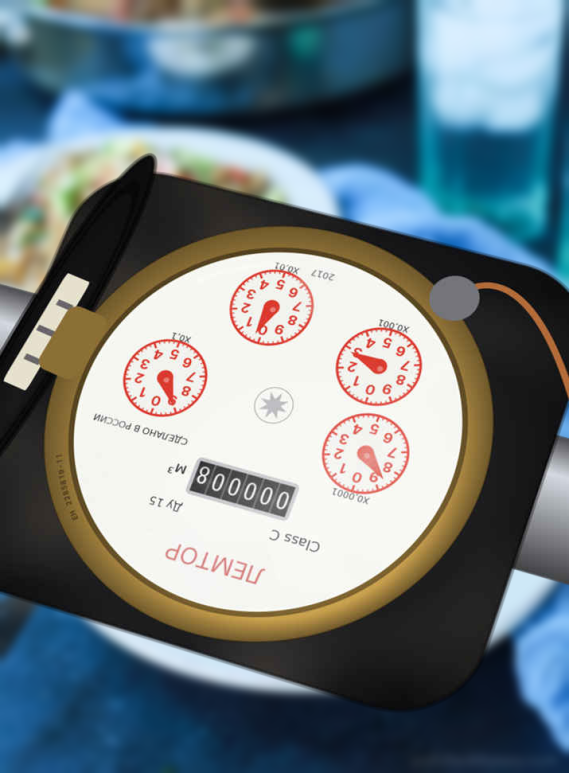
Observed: 7.9028 m³
